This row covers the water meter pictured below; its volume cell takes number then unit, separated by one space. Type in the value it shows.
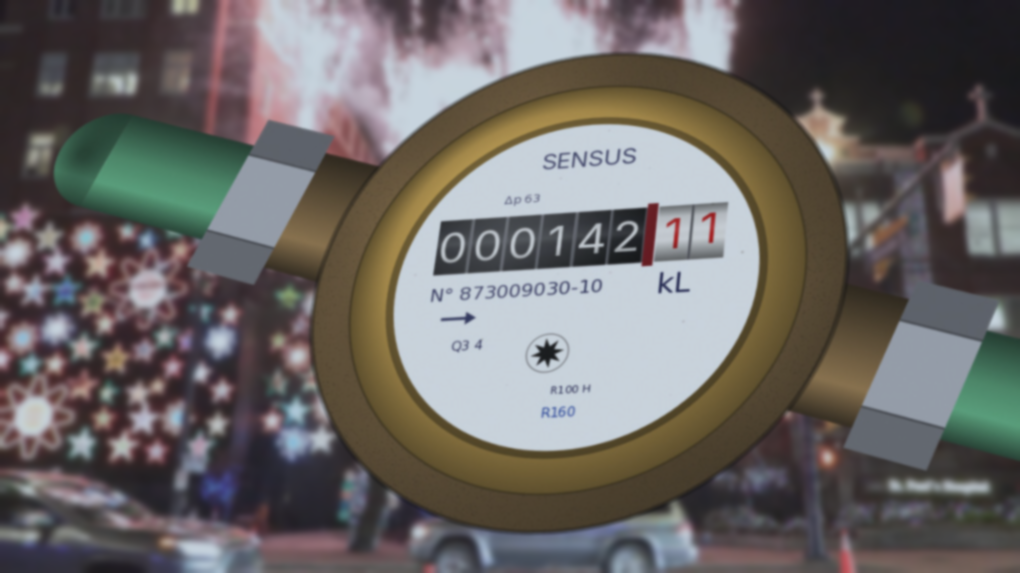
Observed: 142.11 kL
